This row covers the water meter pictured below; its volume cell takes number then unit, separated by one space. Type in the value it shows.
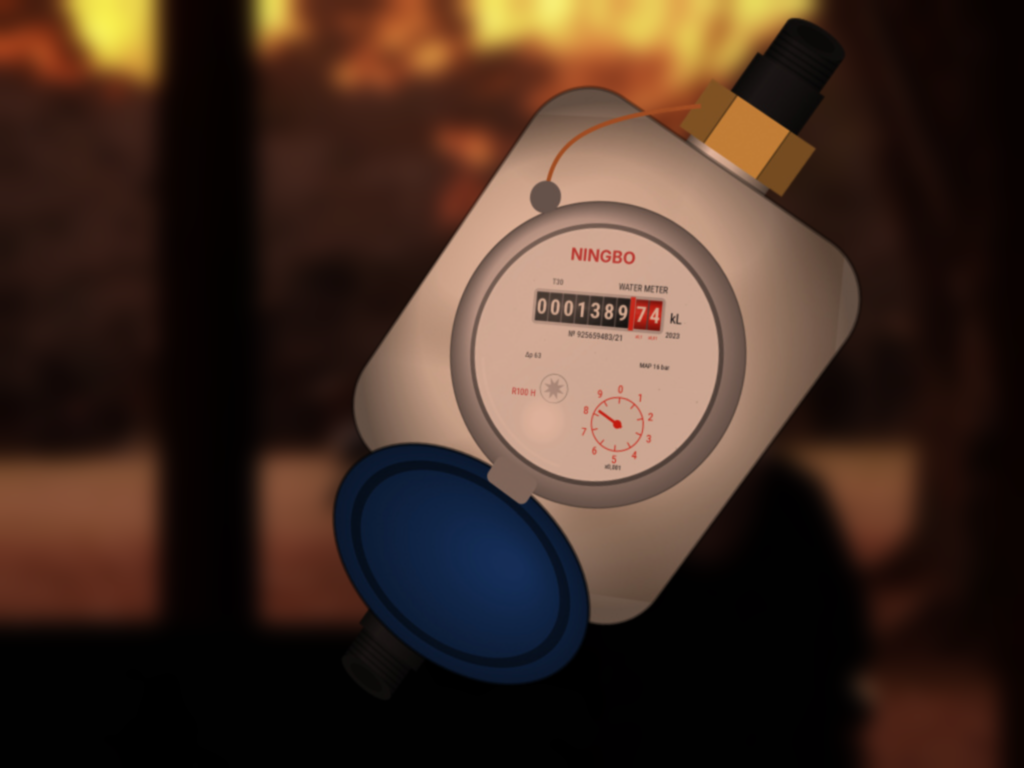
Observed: 1389.748 kL
